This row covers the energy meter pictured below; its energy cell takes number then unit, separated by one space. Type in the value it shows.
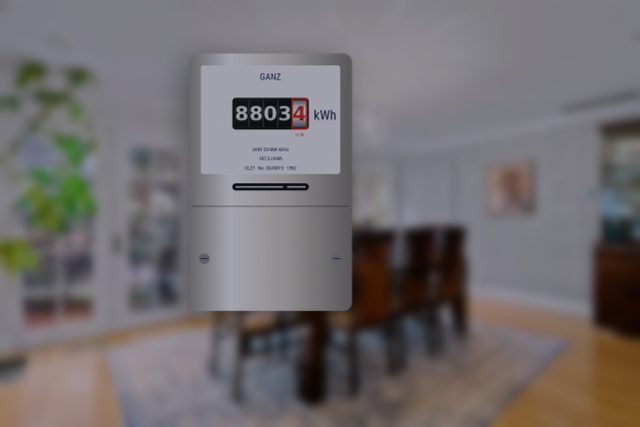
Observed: 8803.4 kWh
